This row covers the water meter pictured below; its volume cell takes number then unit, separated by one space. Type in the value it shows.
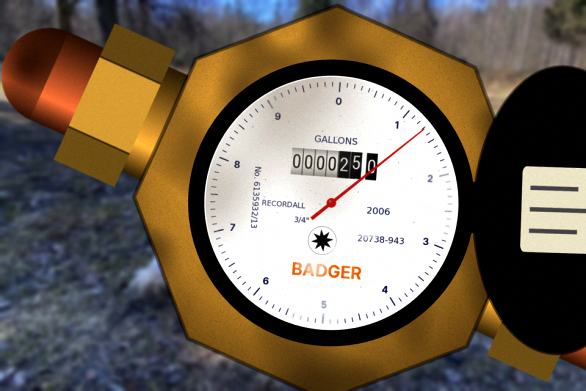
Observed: 251.3 gal
